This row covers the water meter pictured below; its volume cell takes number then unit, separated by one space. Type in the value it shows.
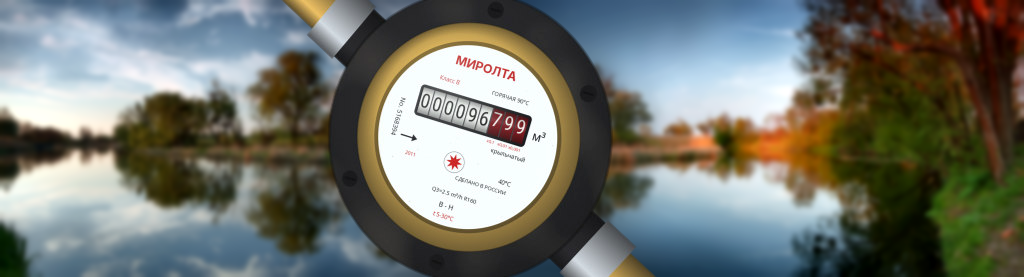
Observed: 96.799 m³
